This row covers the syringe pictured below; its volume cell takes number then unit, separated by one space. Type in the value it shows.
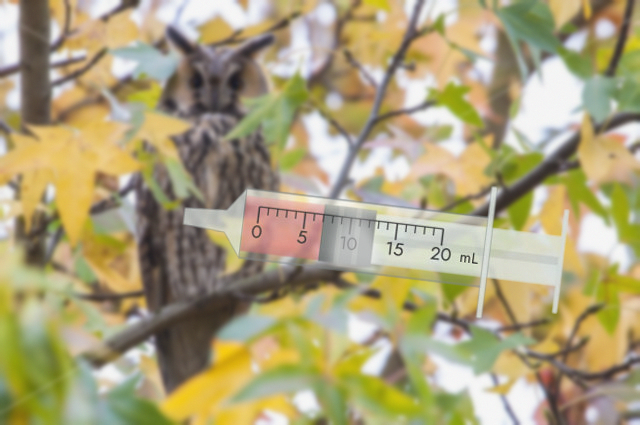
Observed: 7 mL
